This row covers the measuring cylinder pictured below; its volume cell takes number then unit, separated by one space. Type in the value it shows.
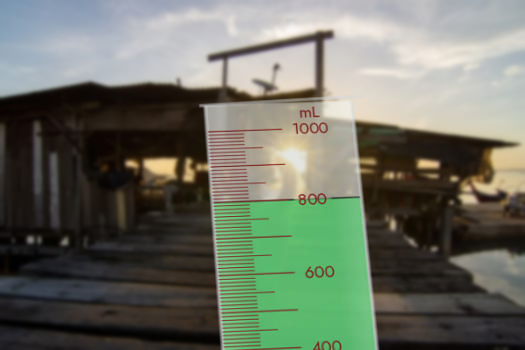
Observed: 800 mL
